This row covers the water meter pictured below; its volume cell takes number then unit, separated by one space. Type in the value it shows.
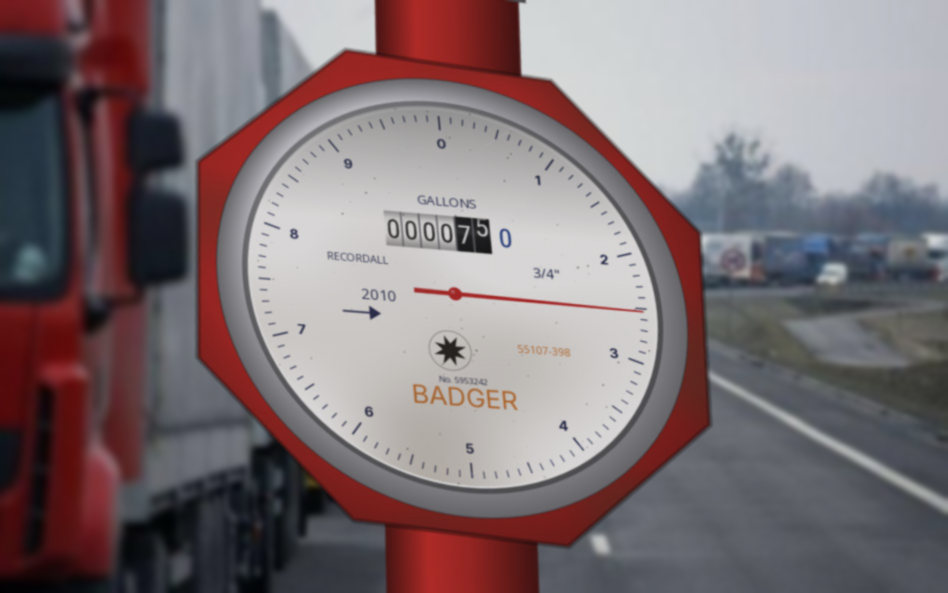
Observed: 752.5 gal
